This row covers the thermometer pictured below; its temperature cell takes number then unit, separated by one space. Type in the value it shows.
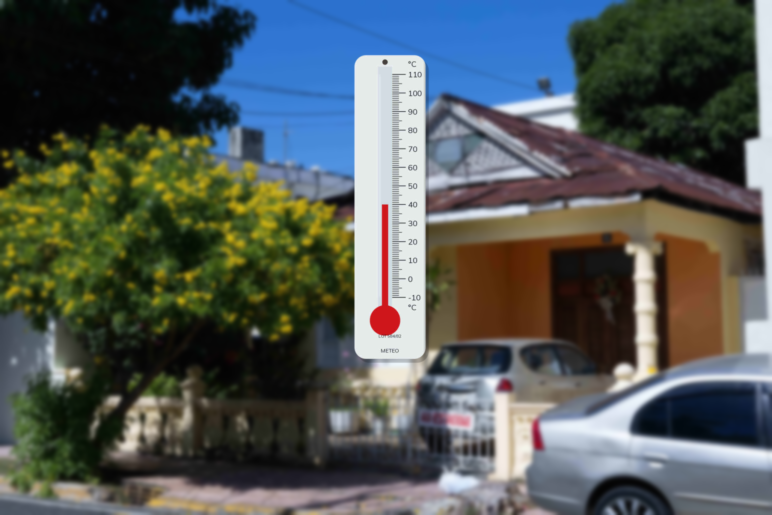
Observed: 40 °C
